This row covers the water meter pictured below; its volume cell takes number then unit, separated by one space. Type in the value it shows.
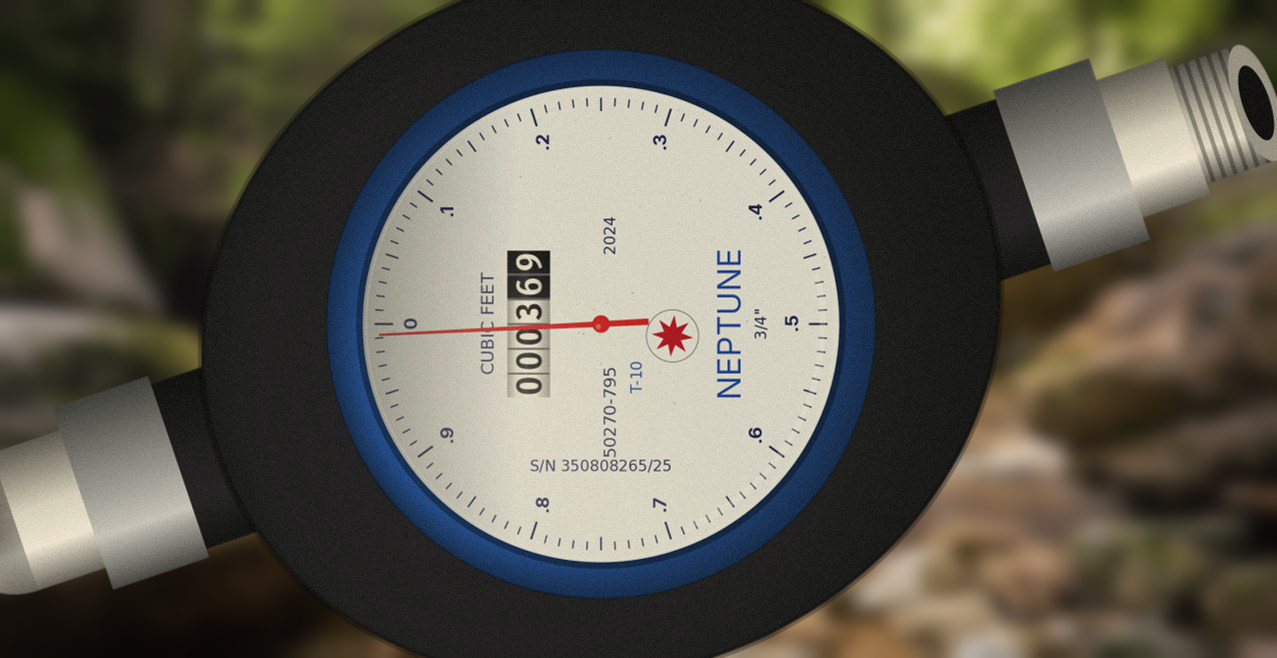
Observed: 368.99 ft³
